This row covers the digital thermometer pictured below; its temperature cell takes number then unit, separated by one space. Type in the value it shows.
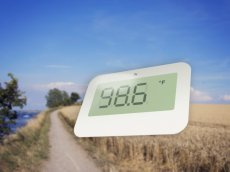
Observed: 98.6 °F
